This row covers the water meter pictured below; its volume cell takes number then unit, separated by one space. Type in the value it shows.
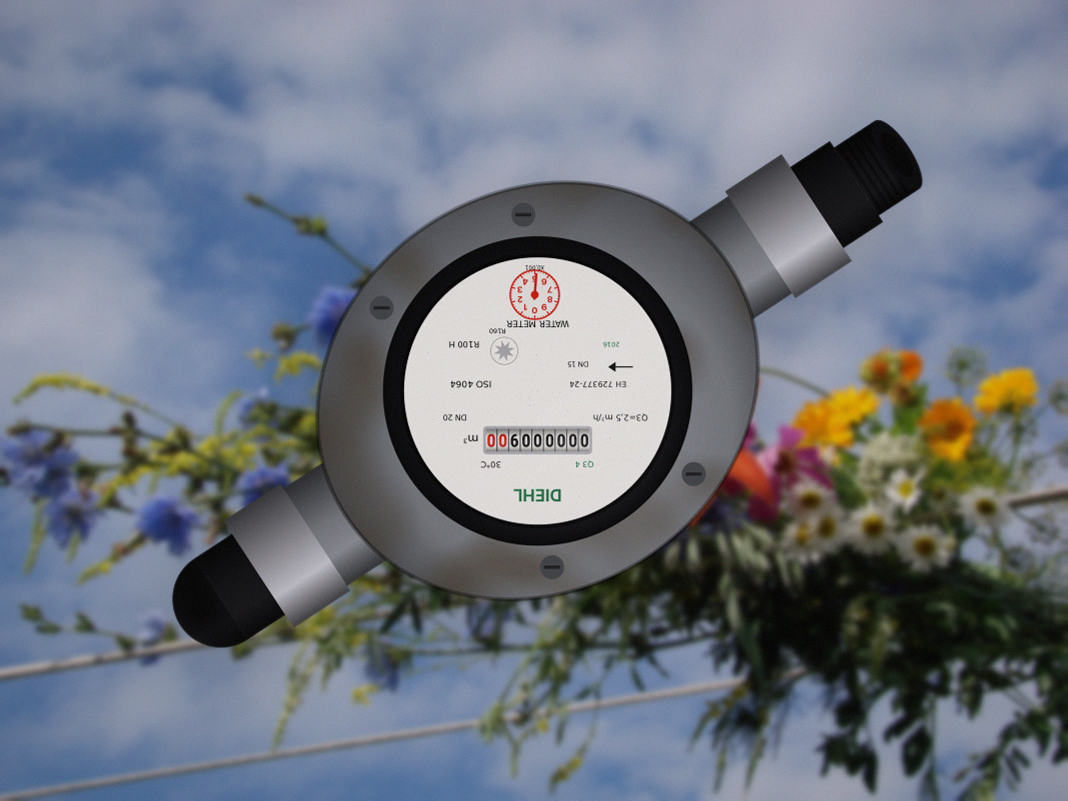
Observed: 9.005 m³
